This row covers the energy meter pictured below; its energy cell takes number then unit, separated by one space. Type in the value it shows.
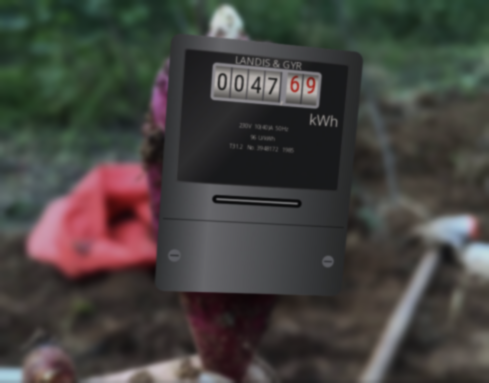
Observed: 47.69 kWh
